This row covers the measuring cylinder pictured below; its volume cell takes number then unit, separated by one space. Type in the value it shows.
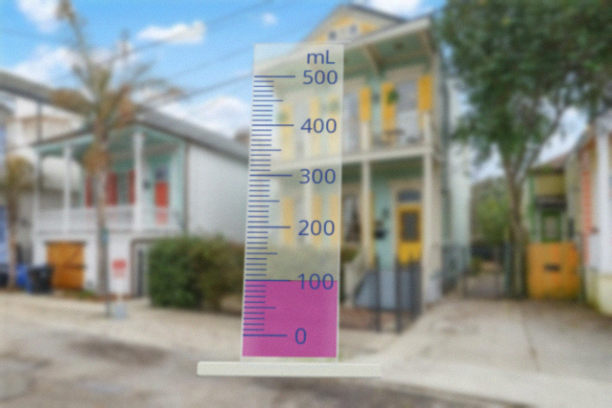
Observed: 100 mL
